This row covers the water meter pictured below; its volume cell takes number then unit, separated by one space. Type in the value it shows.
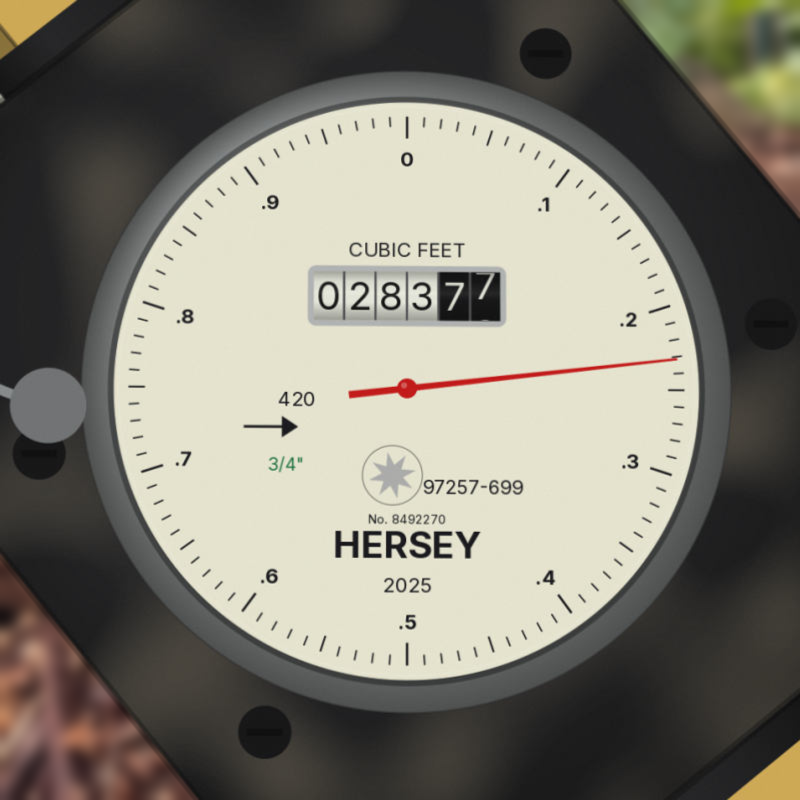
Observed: 28377.23 ft³
